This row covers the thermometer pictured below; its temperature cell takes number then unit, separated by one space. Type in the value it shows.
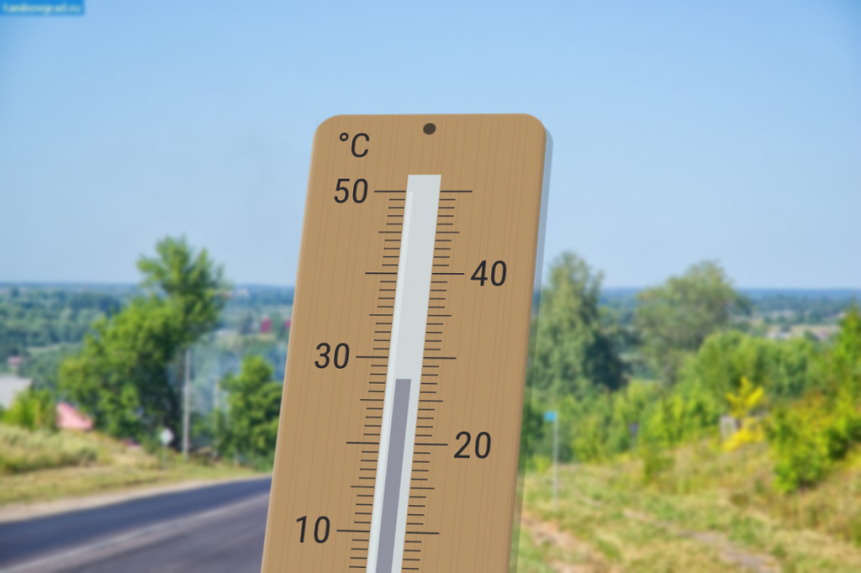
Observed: 27.5 °C
